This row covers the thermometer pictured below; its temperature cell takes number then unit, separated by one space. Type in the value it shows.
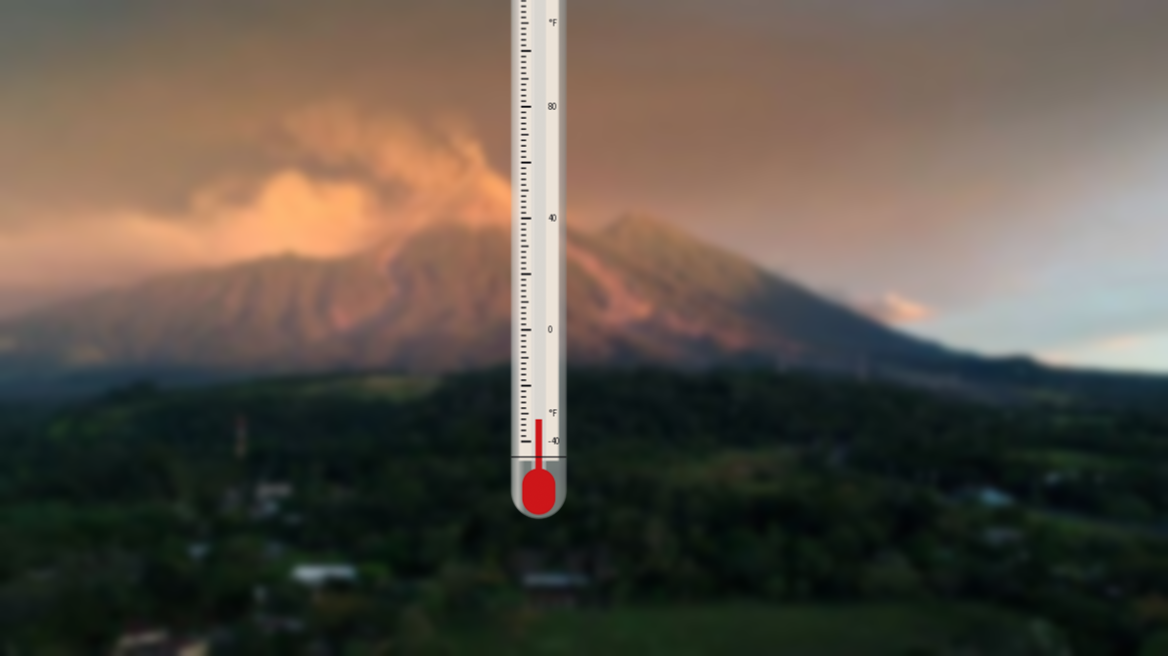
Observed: -32 °F
